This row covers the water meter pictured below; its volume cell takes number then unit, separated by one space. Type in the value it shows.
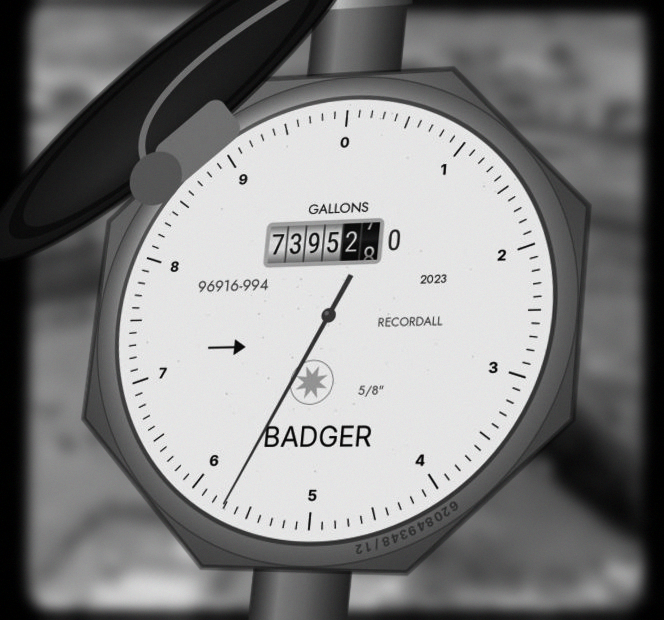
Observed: 7395275.7 gal
